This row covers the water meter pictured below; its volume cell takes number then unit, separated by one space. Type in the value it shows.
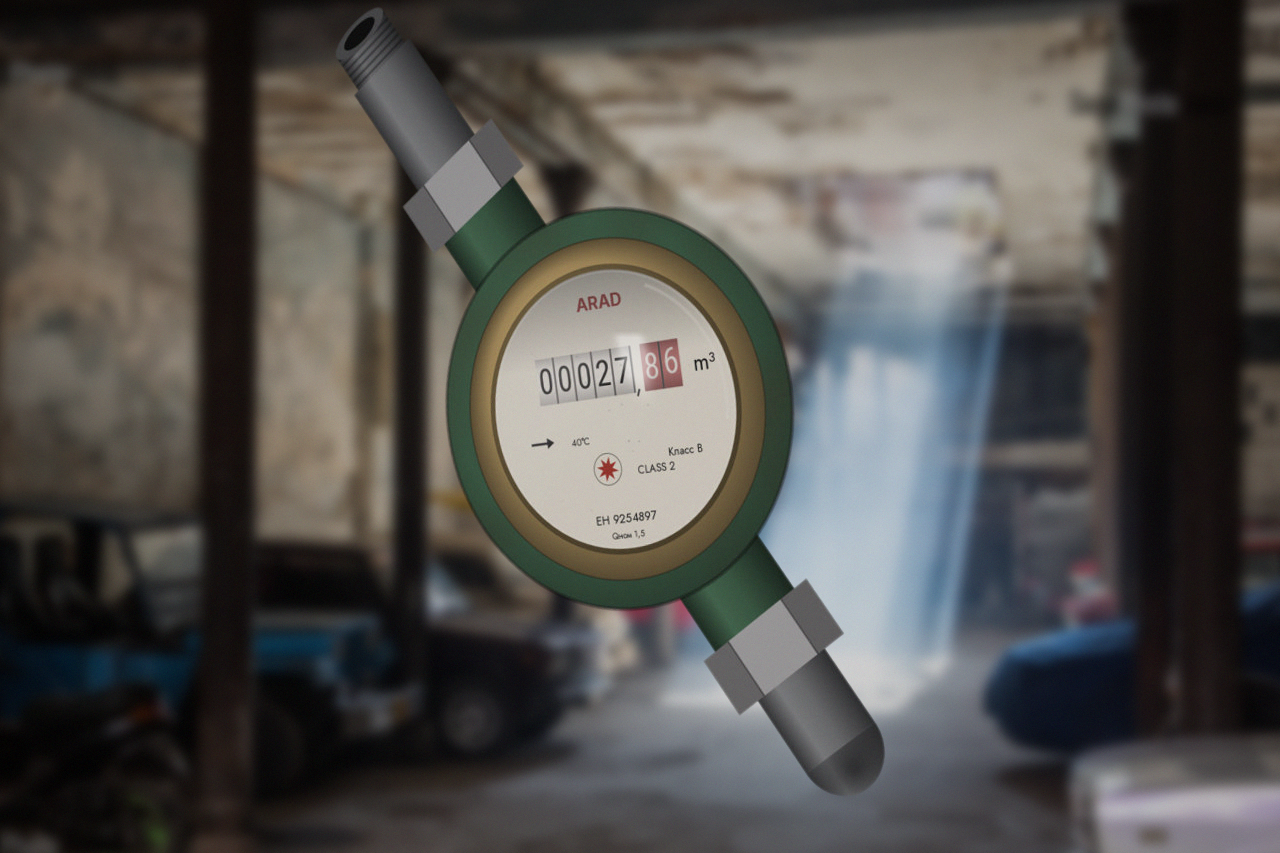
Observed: 27.86 m³
